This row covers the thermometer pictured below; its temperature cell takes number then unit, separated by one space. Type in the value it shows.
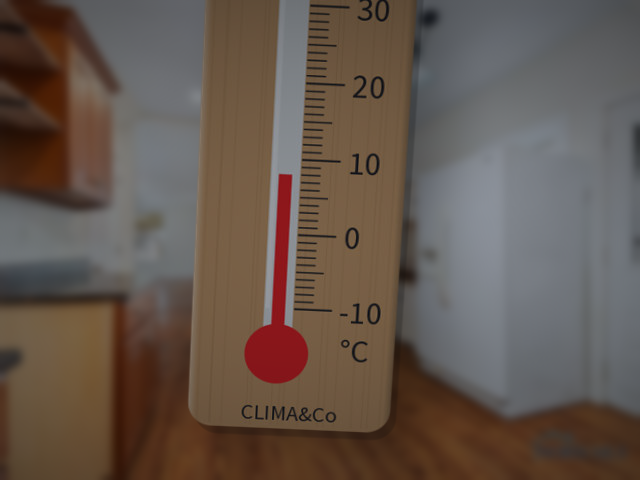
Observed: 8 °C
